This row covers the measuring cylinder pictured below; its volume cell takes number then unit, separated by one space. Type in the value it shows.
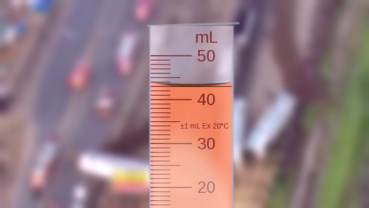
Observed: 43 mL
